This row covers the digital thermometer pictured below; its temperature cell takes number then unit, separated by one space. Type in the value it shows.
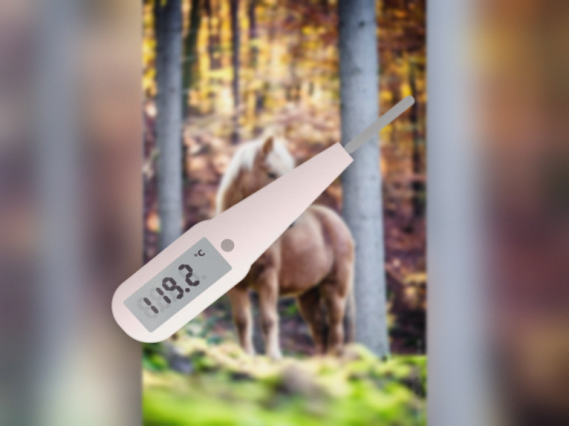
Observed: 119.2 °C
